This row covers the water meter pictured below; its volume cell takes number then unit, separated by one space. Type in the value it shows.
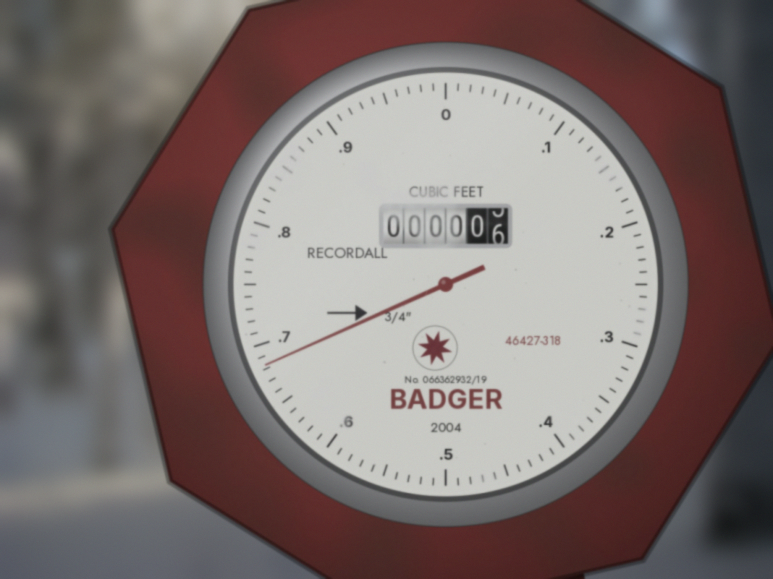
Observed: 5.68 ft³
